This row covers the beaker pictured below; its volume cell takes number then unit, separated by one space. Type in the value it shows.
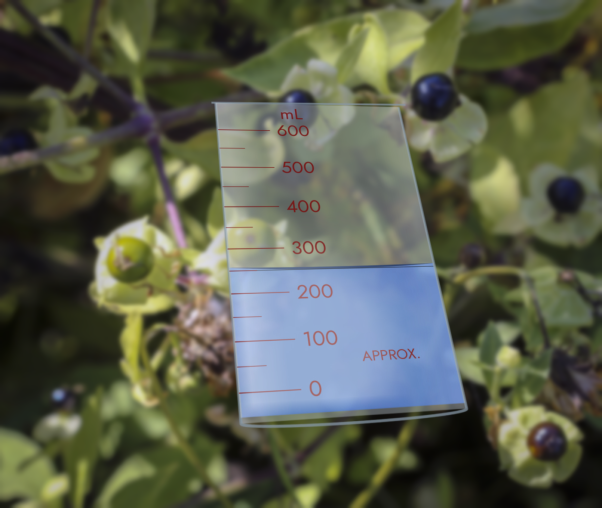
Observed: 250 mL
